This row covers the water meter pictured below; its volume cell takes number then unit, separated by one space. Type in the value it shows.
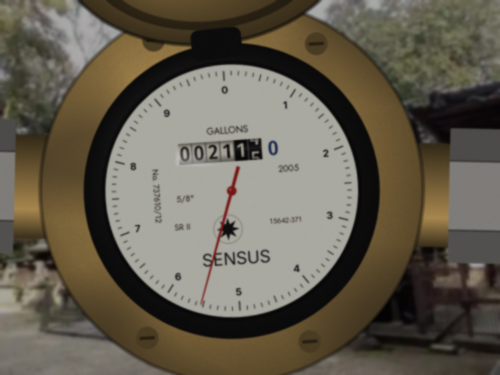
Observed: 21145.5 gal
